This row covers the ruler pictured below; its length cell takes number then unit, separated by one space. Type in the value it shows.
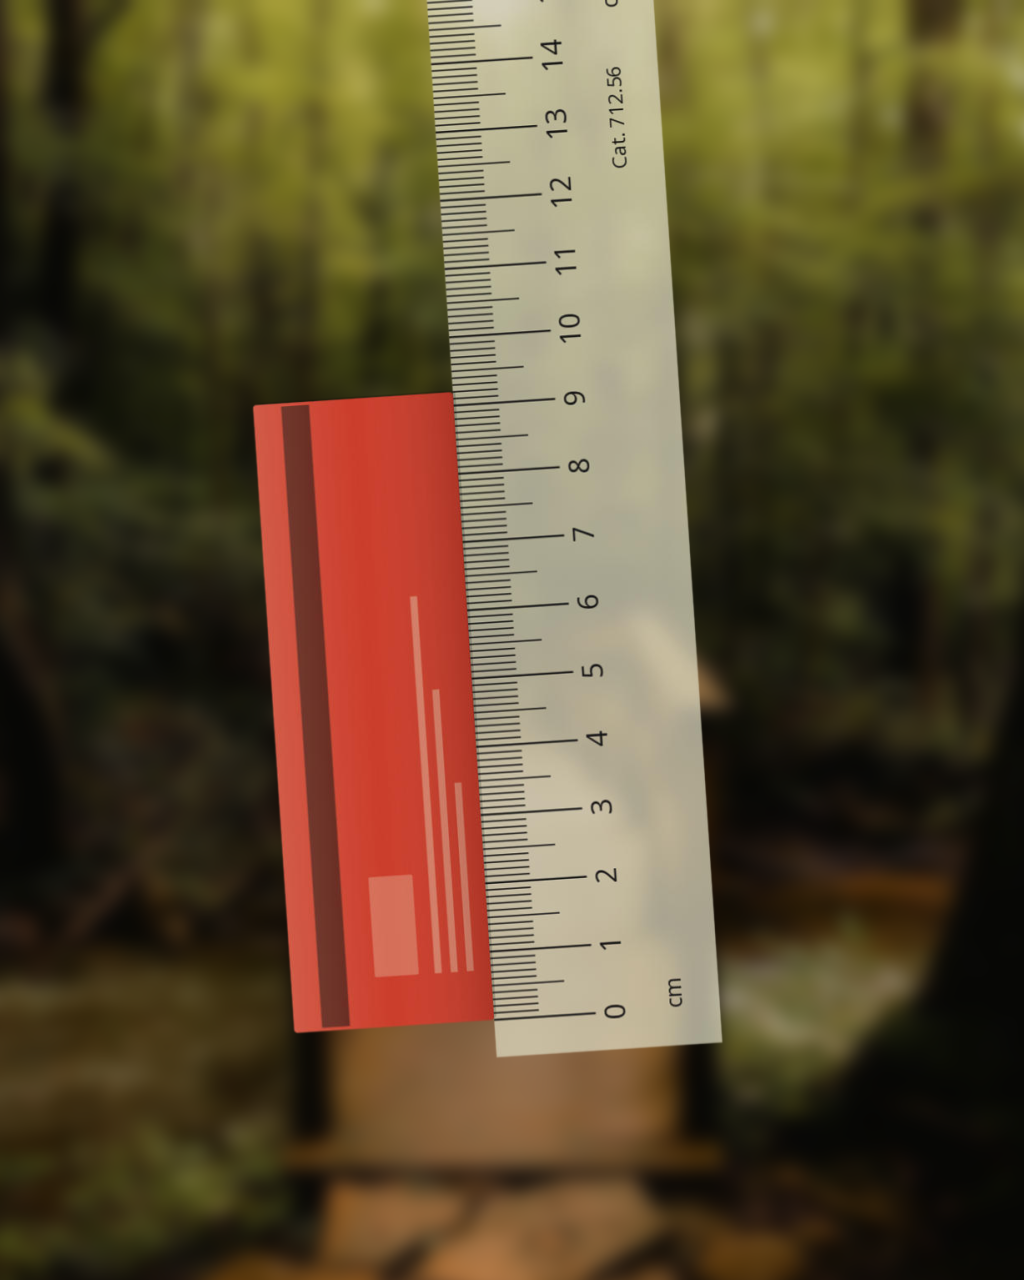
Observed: 9.2 cm
